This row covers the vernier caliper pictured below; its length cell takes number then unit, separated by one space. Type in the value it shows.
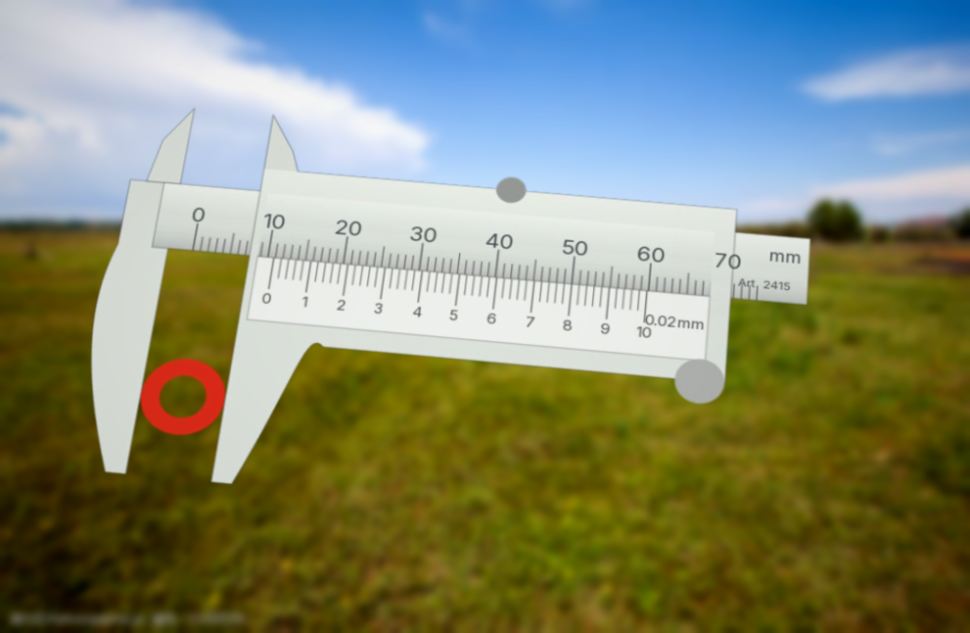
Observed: 10.8 mm
